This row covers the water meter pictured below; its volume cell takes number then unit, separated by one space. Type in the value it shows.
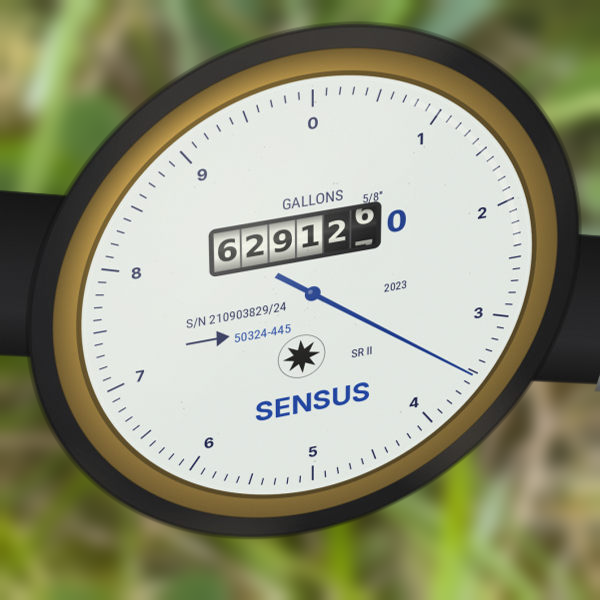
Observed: 6291263.5 gal
